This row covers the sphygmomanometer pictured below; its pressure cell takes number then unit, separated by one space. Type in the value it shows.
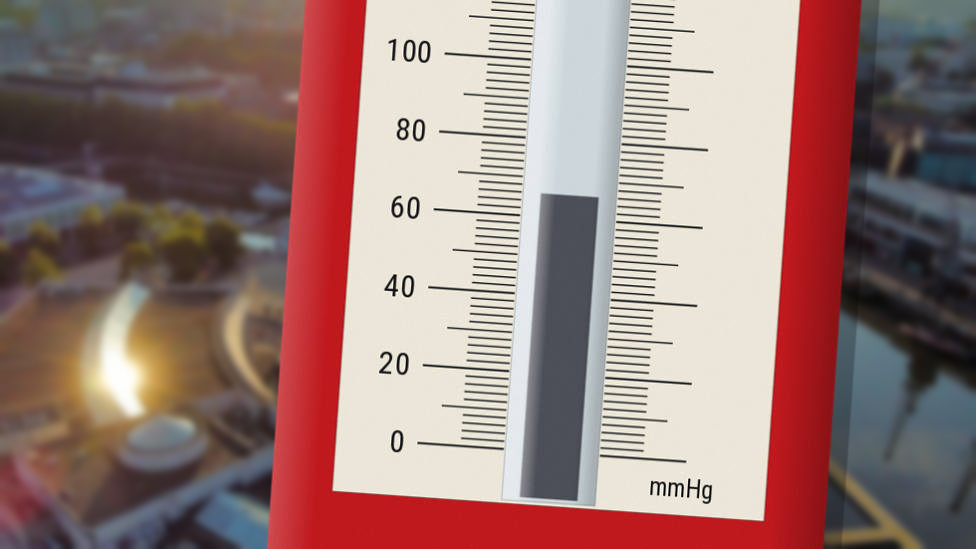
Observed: 66 mmHg
